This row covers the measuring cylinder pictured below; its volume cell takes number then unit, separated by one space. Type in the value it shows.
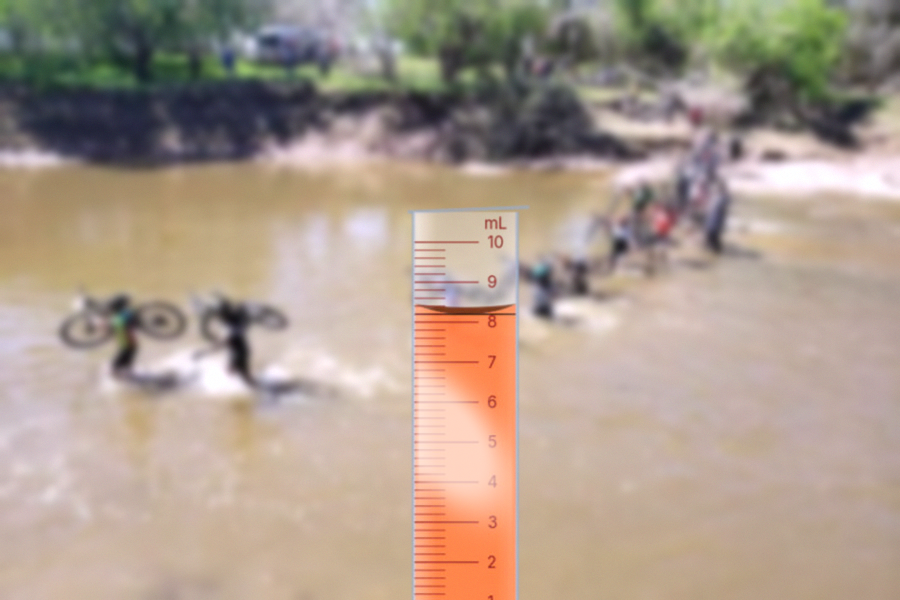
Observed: 8.2 mL
